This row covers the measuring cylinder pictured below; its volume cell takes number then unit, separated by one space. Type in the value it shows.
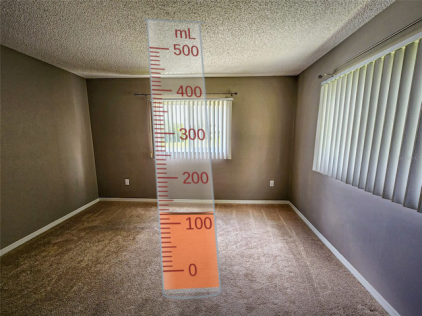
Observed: 120 mL
